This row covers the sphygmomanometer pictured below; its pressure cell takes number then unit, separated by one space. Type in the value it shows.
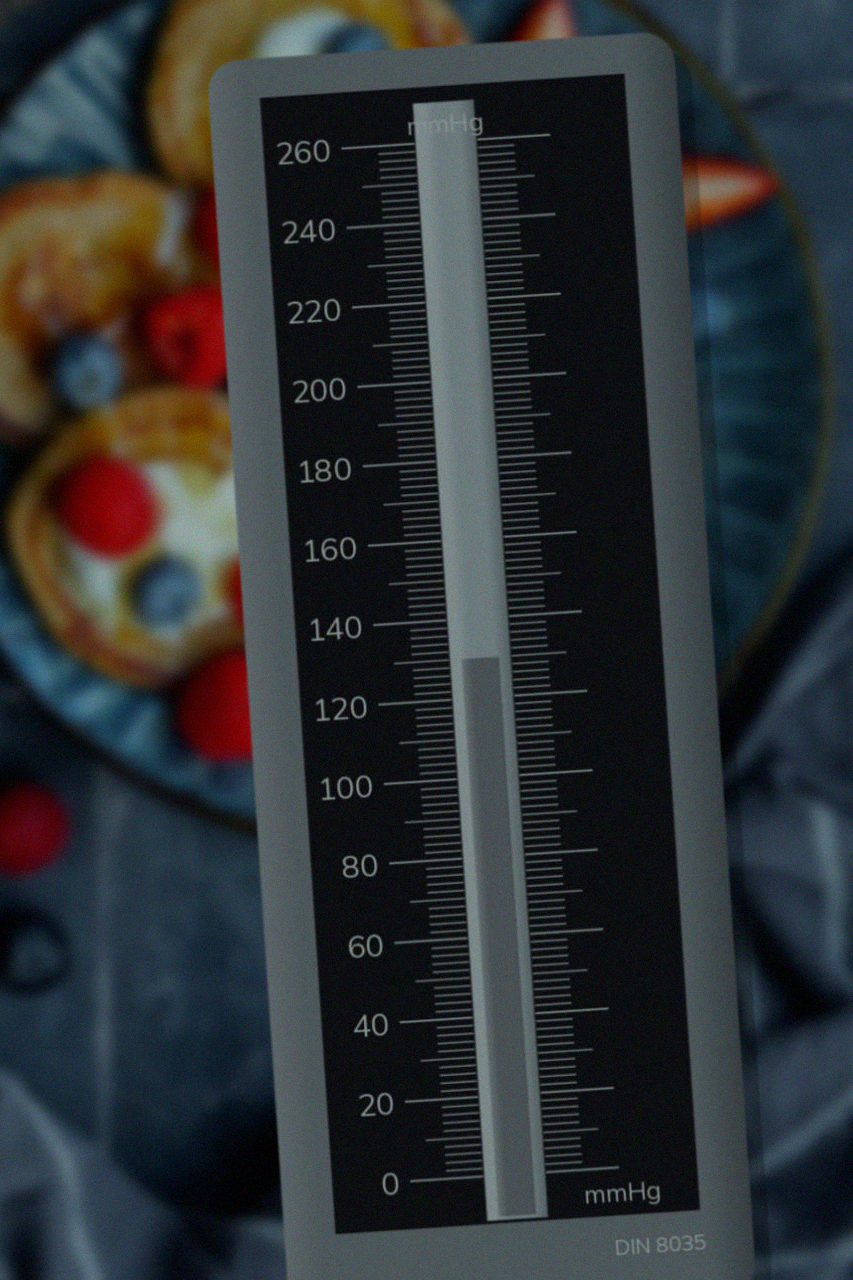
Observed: 130 mmHg
